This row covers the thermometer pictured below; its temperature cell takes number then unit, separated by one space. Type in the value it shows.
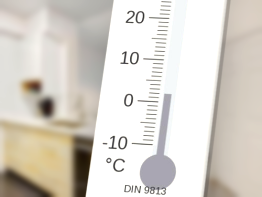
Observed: 2 °C
